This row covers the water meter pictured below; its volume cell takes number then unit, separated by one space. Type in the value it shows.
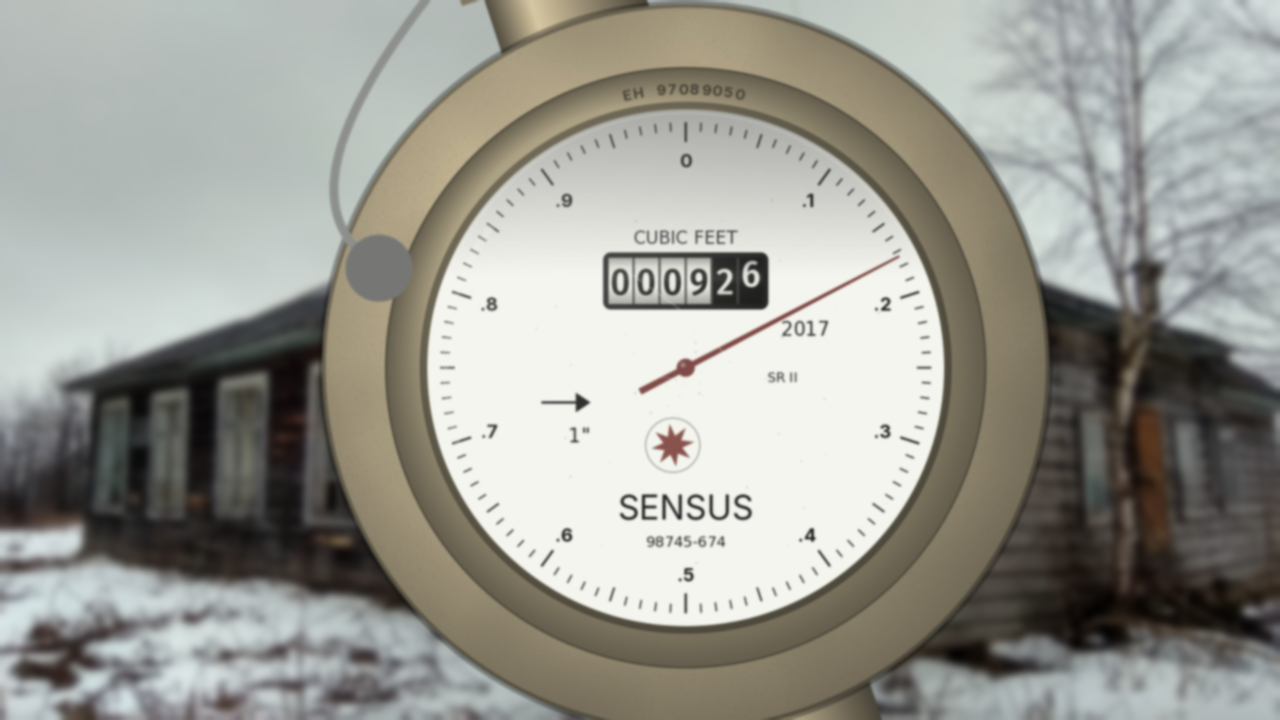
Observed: 926.17 ft³
